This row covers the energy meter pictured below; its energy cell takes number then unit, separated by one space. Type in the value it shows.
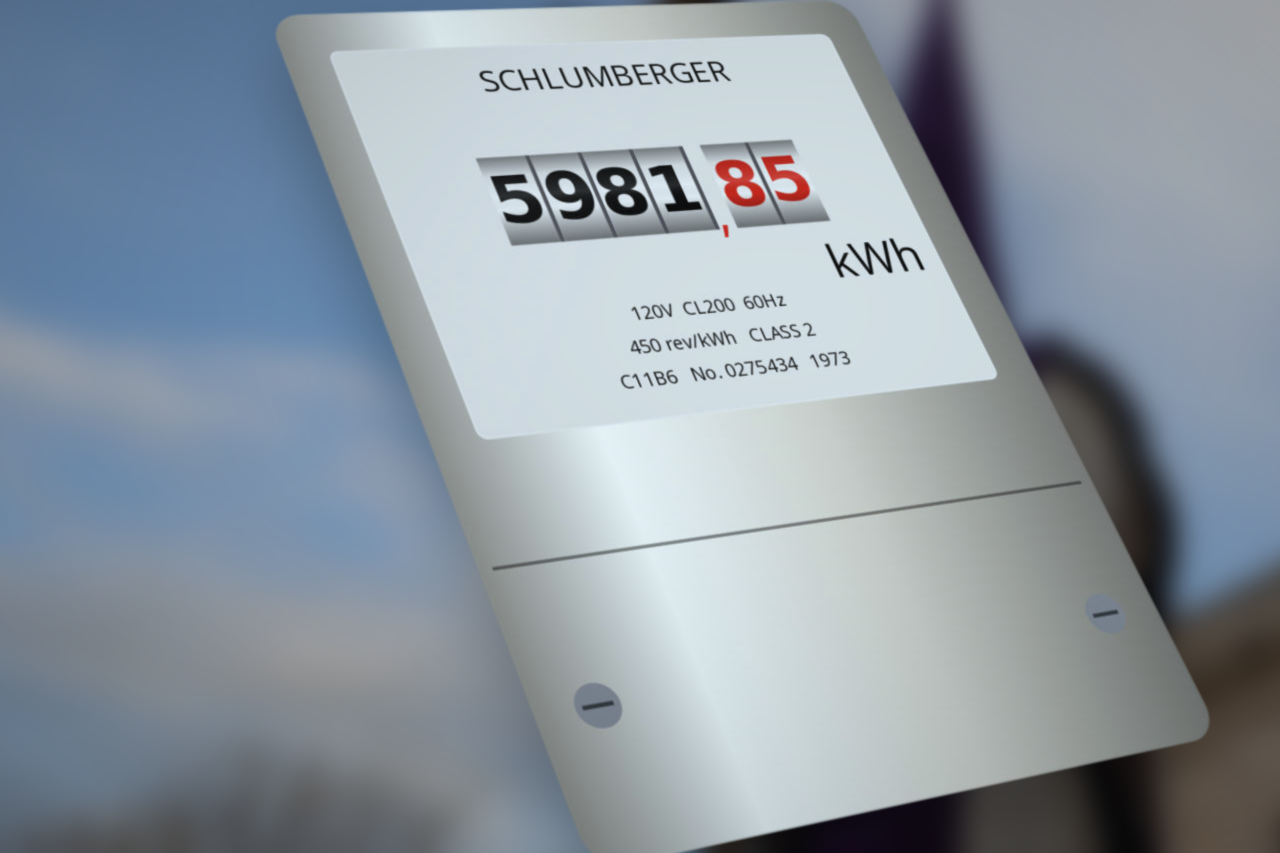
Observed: 5981.85 kWh
